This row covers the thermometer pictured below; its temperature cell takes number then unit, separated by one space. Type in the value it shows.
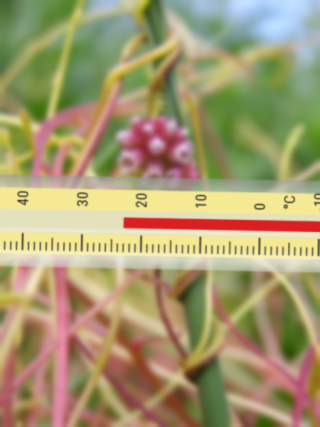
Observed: 23 °C
